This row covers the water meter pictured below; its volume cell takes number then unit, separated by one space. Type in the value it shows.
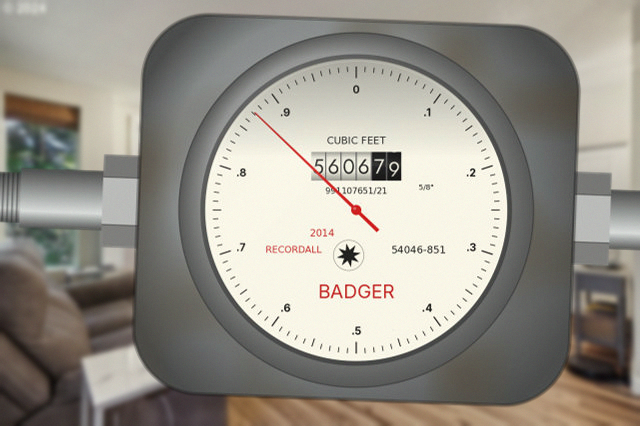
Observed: 560678.87 ft³
